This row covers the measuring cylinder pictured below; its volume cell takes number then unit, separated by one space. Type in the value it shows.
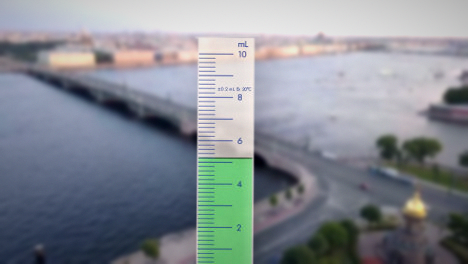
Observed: 5.2 mL
